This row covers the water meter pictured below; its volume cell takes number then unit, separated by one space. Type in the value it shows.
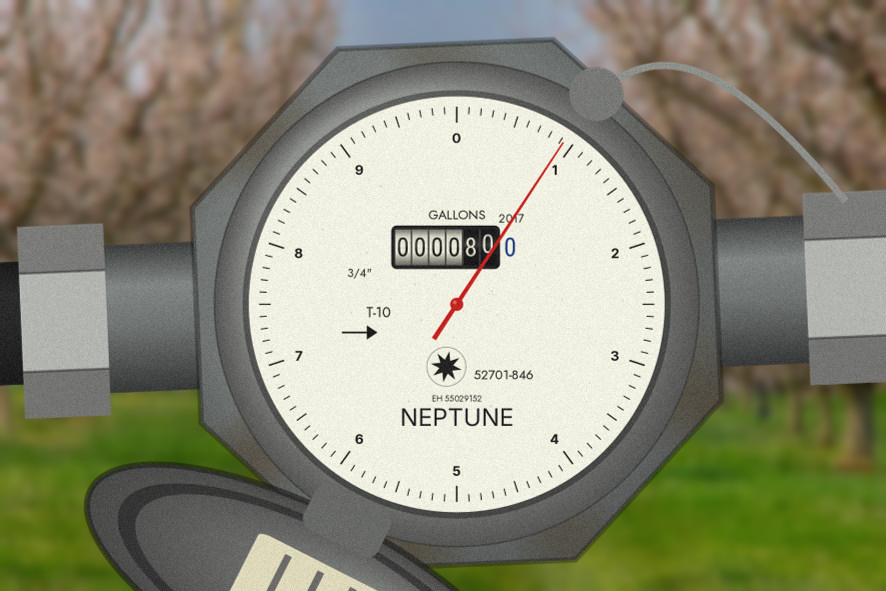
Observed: 800.9 gal
